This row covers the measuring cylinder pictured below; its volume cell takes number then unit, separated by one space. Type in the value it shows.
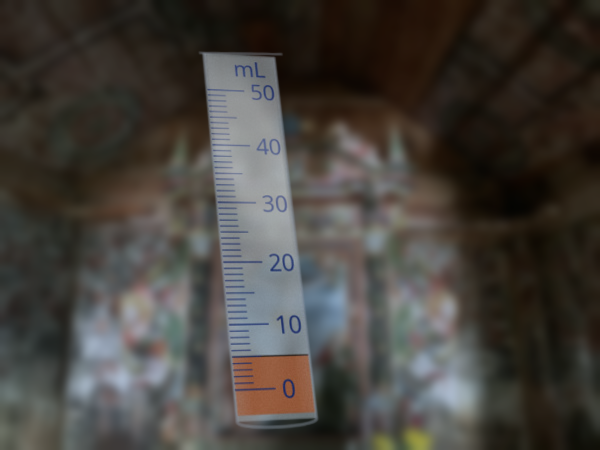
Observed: 5 mL
